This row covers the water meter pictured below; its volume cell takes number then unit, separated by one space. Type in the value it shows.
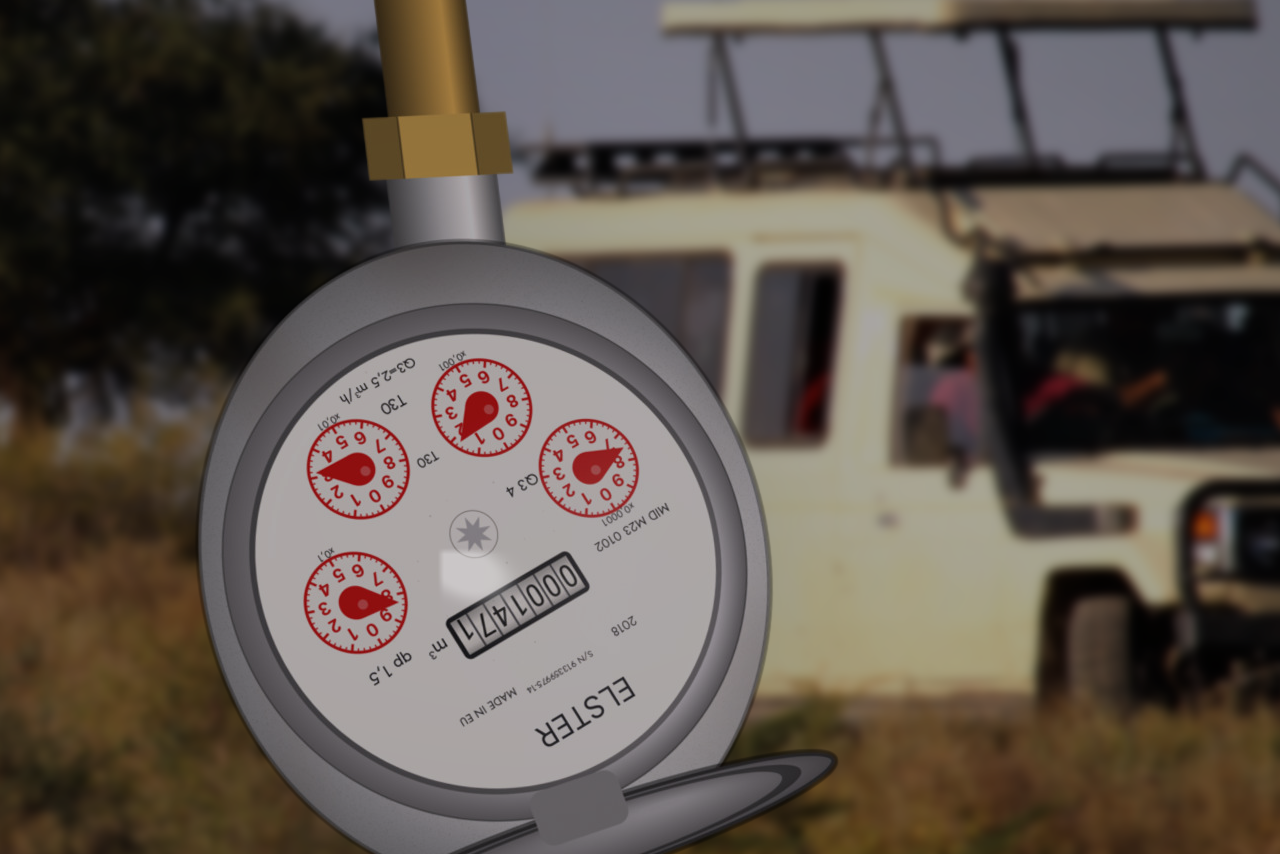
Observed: 1470.8317 m³
